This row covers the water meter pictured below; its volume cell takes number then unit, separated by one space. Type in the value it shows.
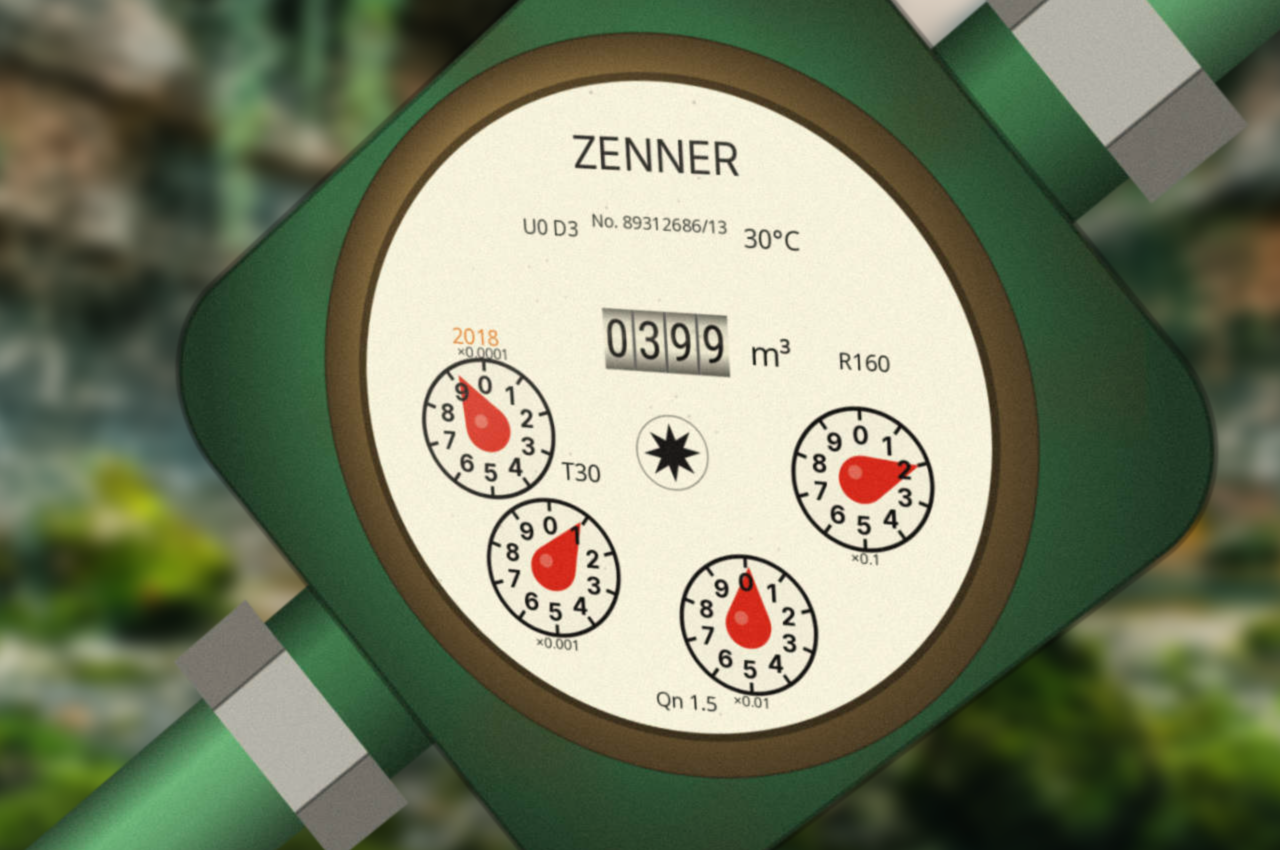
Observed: 399.2009 m³
